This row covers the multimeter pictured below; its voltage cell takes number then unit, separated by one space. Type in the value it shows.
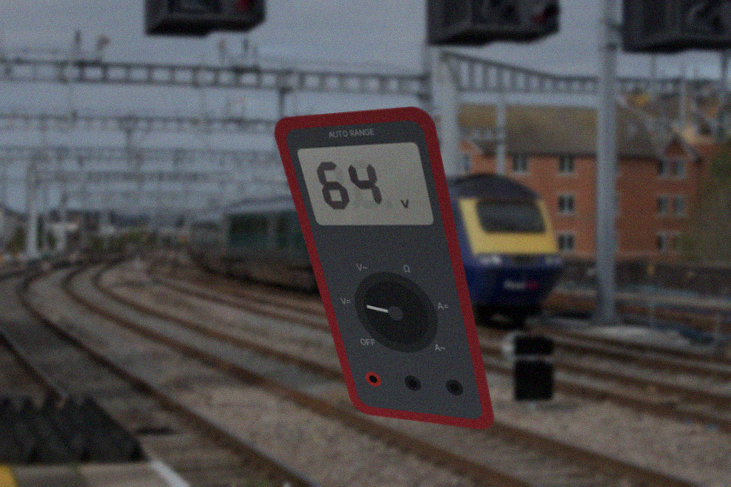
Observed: 64 V
